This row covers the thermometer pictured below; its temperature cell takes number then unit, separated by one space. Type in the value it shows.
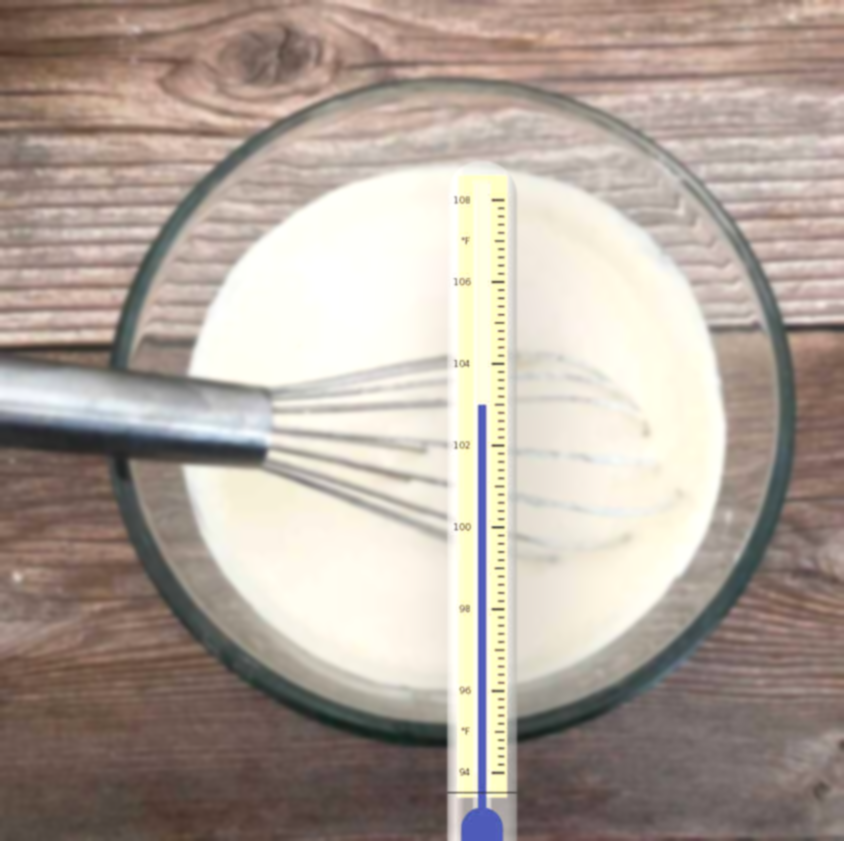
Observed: 103 °F
